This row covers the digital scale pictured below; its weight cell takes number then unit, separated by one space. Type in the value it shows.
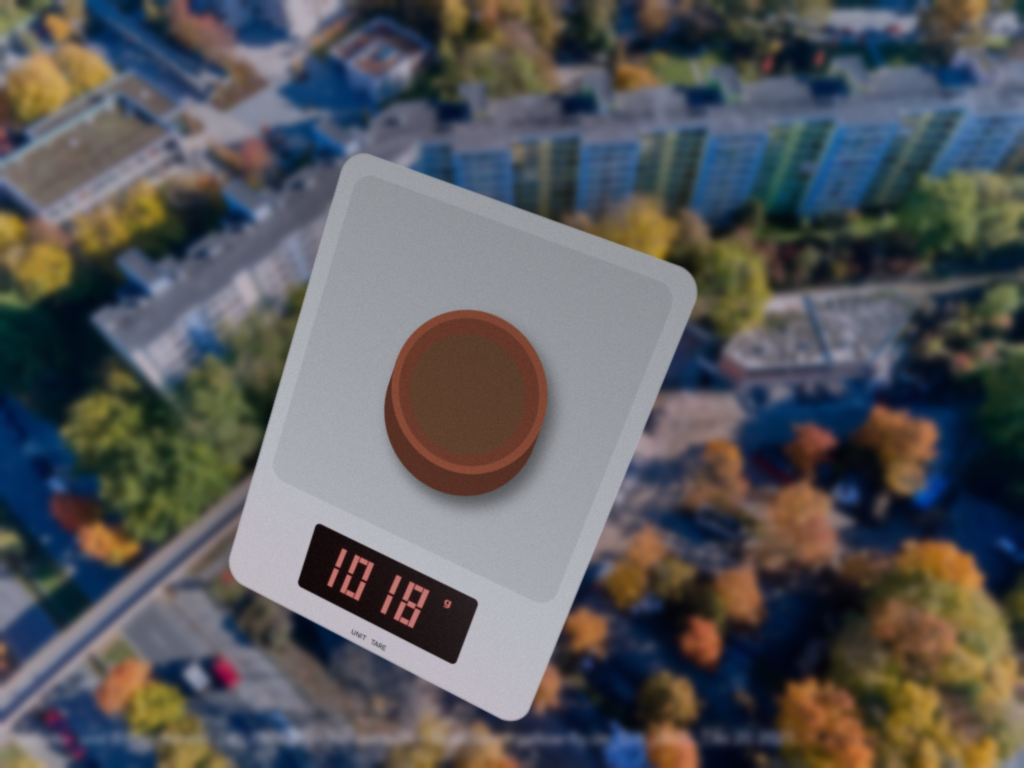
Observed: 1018 g
